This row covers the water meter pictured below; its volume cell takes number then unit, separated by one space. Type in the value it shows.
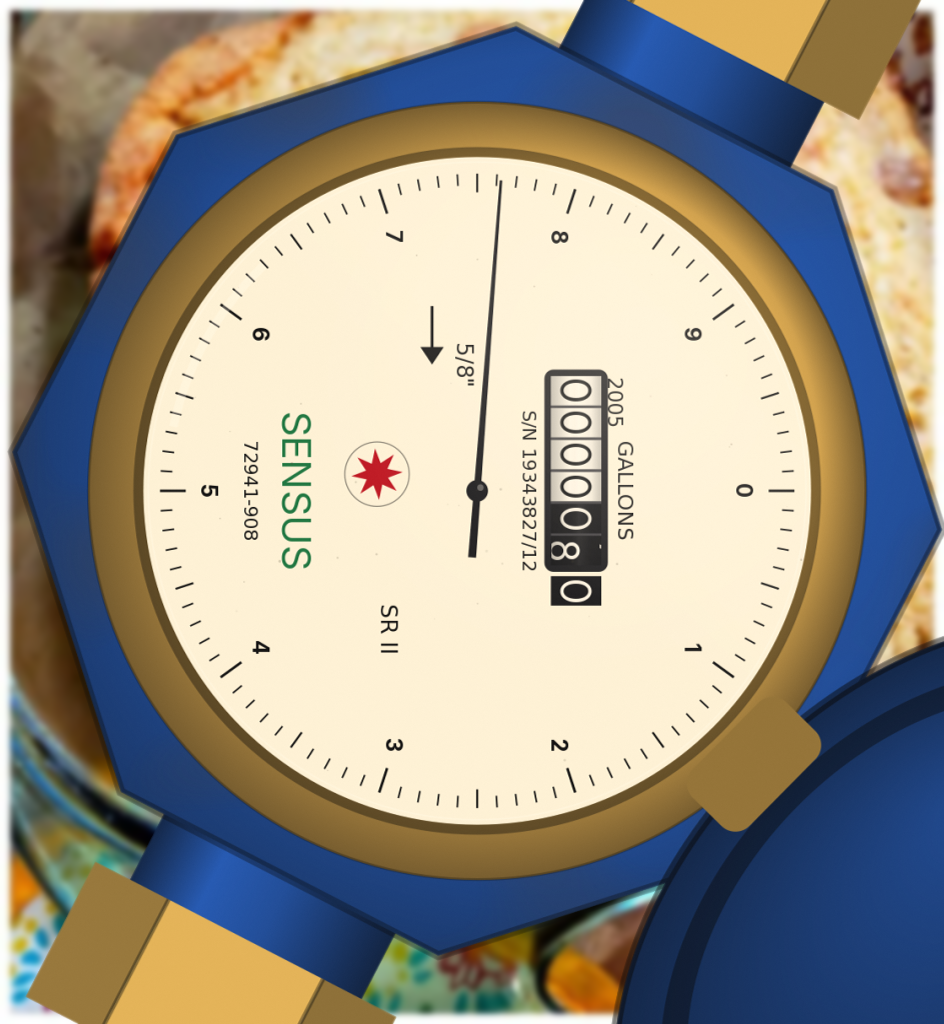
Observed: 77.6 gal
